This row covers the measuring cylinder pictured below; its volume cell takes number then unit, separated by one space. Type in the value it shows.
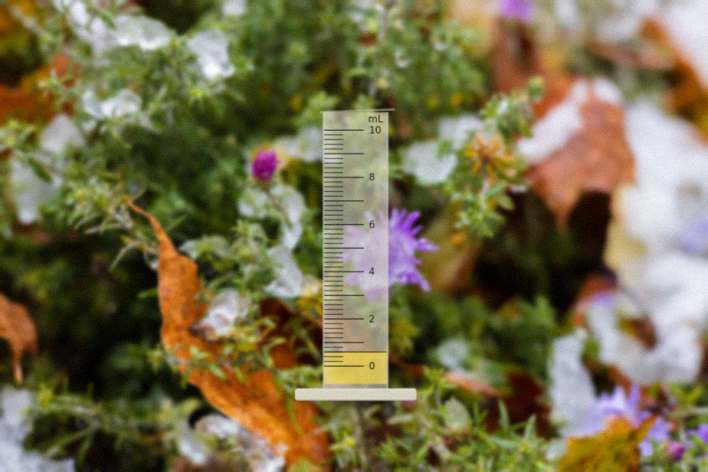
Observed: 0.6 mL
